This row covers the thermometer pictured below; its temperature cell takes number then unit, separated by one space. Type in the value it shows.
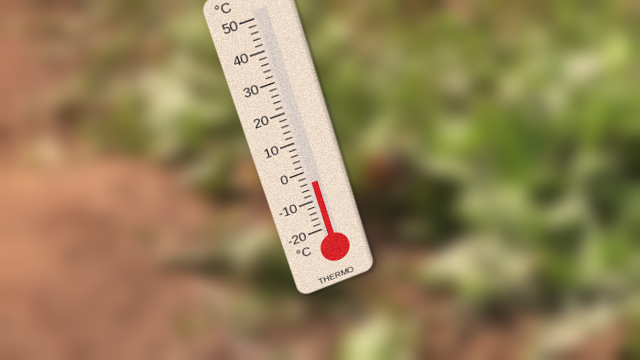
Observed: -4 °C
